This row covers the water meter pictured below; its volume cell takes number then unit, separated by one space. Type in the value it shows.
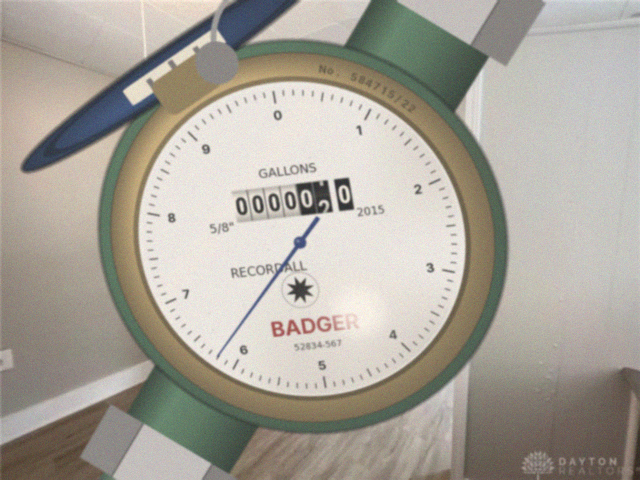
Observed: 16.2 gal
